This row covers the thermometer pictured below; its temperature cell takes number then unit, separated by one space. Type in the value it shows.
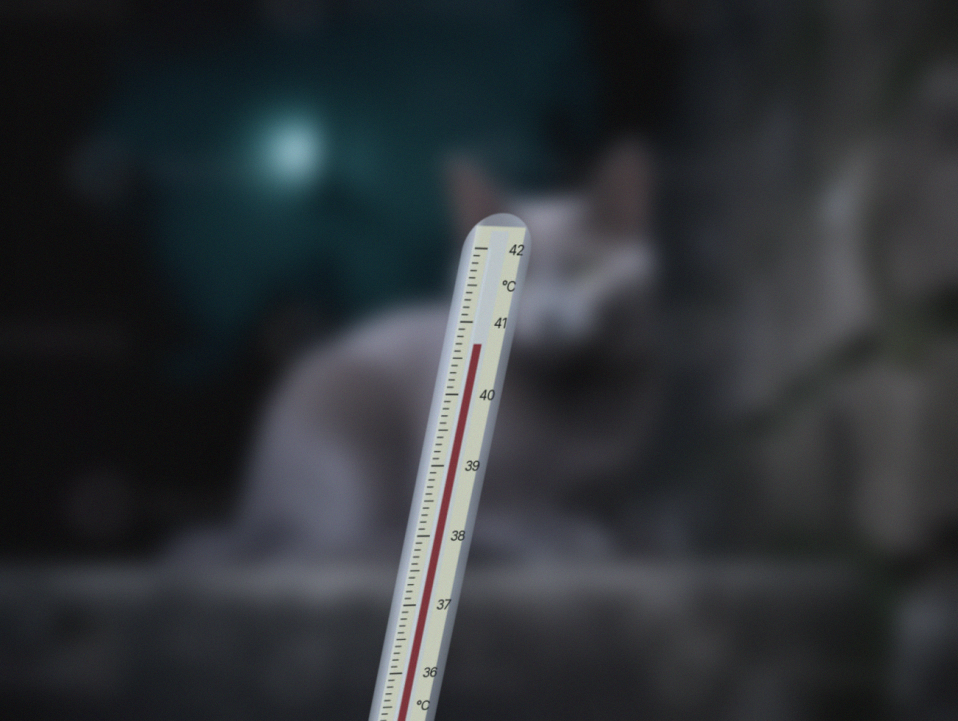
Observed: 40.7 °C
